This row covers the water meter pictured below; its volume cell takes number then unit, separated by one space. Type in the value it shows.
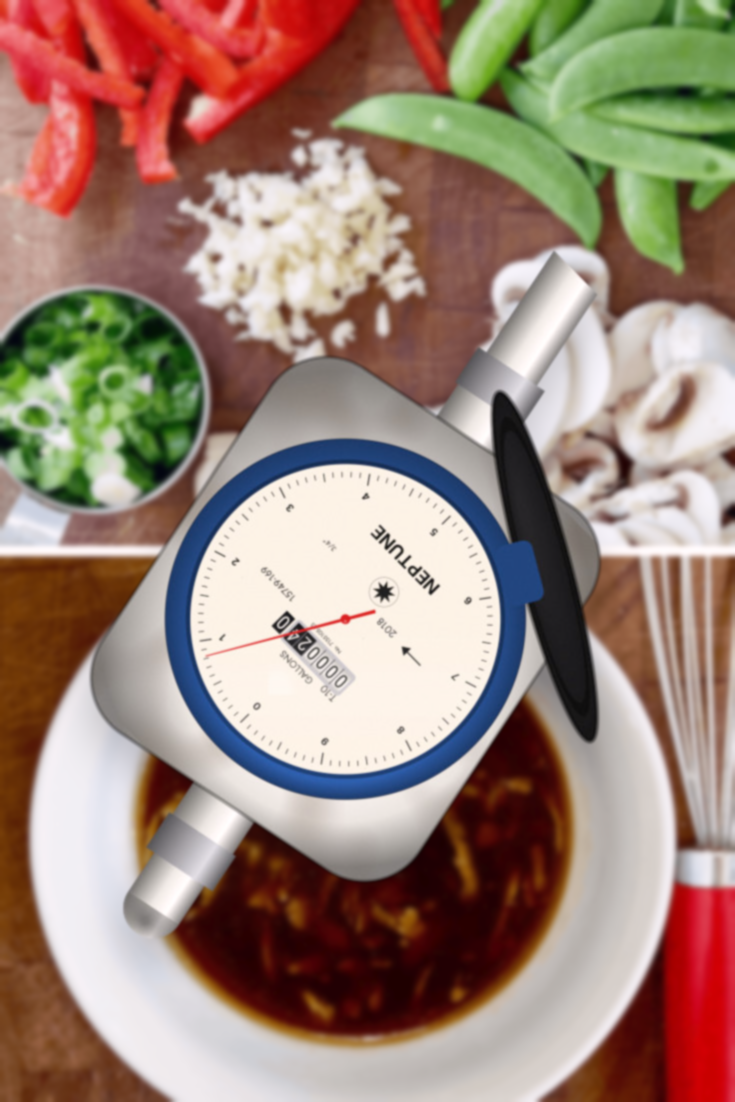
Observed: 240.8 gal
